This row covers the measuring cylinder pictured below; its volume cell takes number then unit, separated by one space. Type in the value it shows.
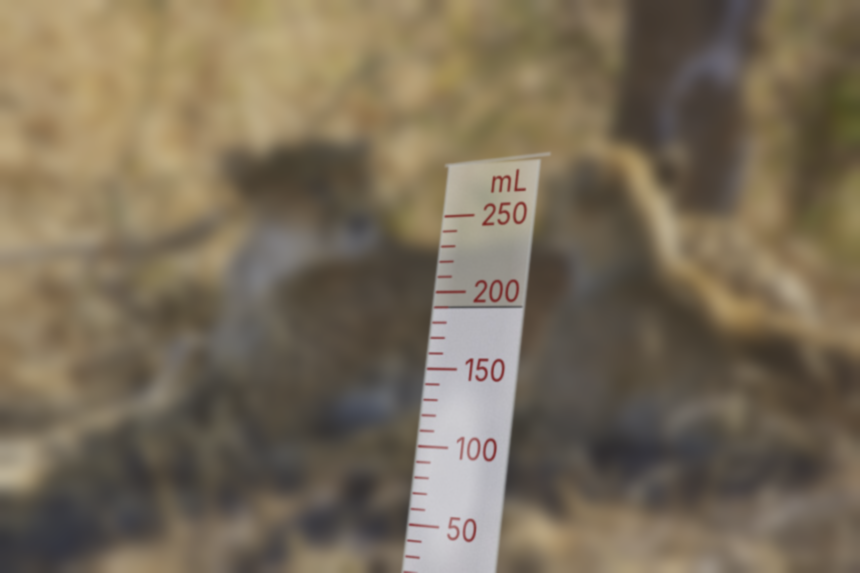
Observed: 190 mL
